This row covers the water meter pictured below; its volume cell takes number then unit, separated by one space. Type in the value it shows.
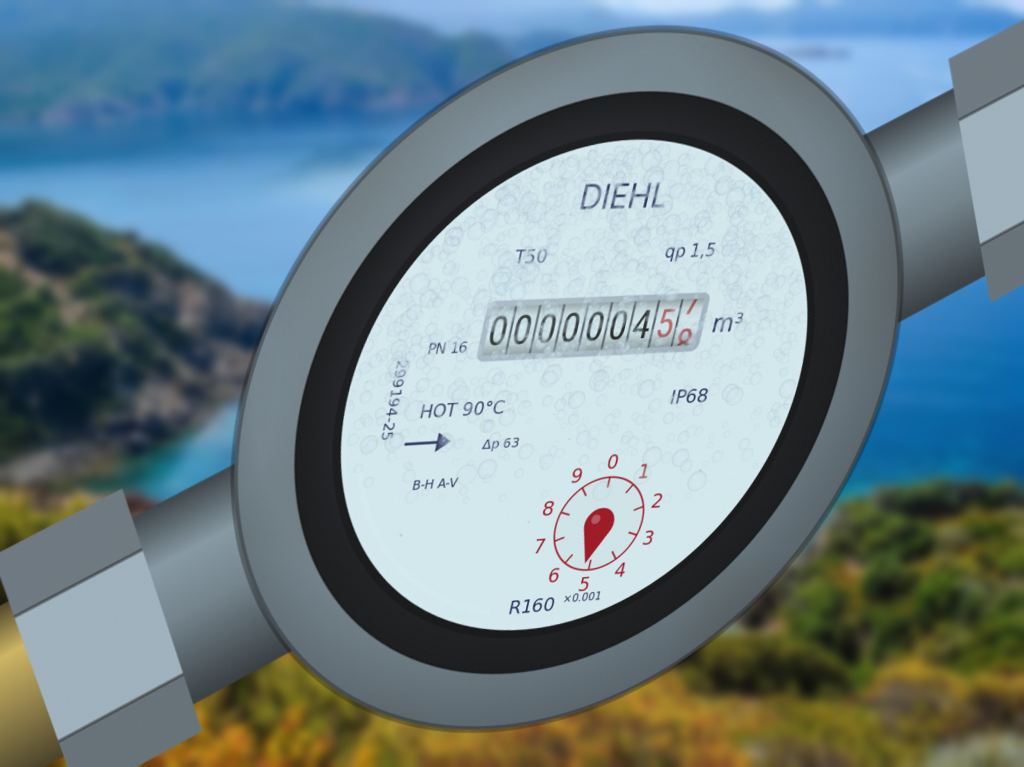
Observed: 4.575 m³
